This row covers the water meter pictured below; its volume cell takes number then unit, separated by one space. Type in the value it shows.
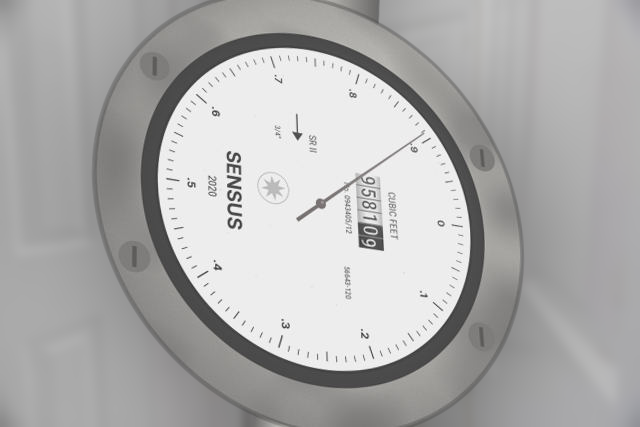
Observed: 958108.89 ft³
